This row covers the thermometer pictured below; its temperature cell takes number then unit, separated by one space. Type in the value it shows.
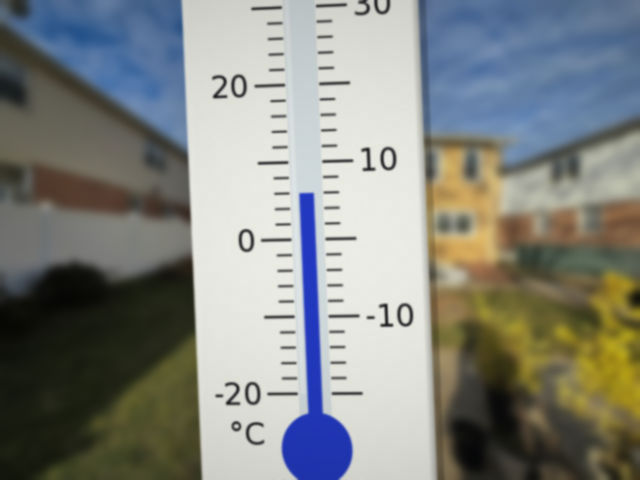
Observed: 6 °C
